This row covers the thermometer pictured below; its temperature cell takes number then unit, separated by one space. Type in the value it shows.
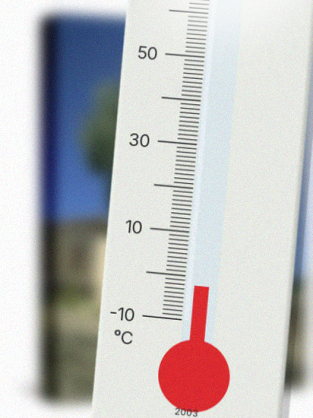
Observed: -2 °C
